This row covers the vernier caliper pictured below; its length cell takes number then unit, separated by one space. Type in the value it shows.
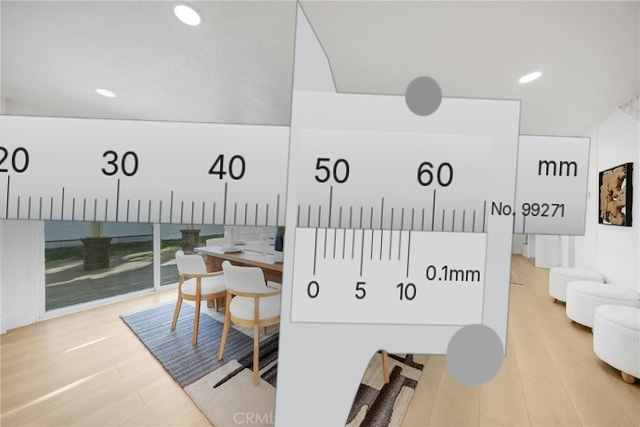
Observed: 48.8 mm
